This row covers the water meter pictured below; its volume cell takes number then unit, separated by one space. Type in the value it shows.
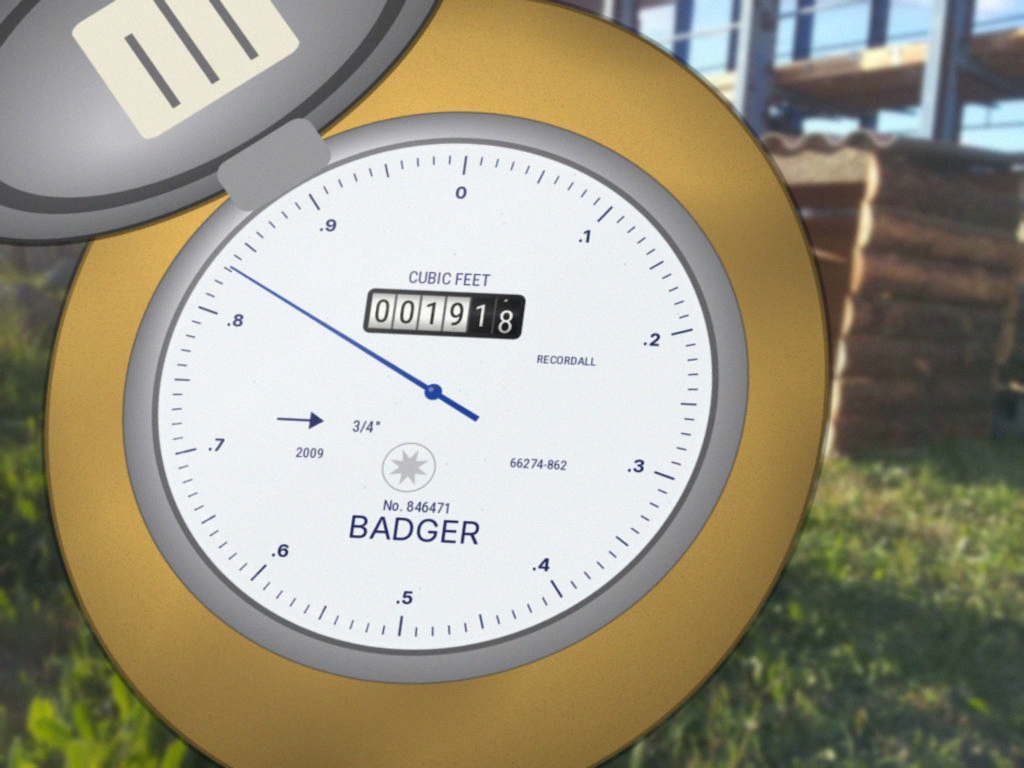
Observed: 1917.83 ft³
